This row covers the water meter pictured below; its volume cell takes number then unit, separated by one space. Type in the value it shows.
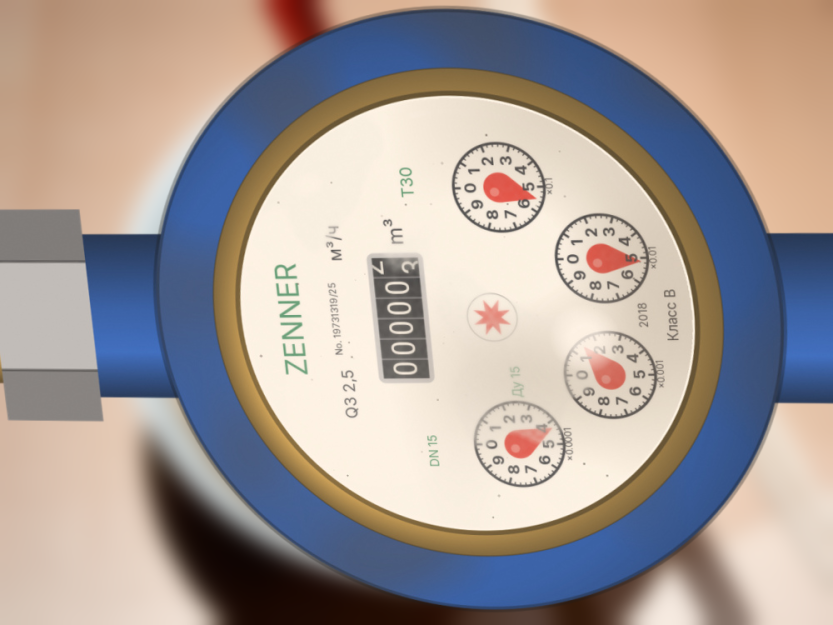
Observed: 2.5514 m³
